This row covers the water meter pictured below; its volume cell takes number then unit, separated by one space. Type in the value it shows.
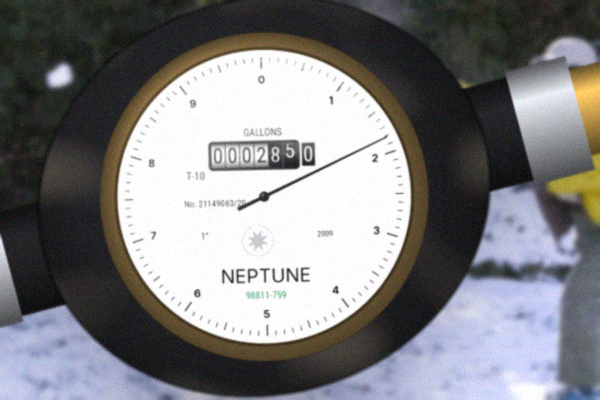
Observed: 2851.8 gal
